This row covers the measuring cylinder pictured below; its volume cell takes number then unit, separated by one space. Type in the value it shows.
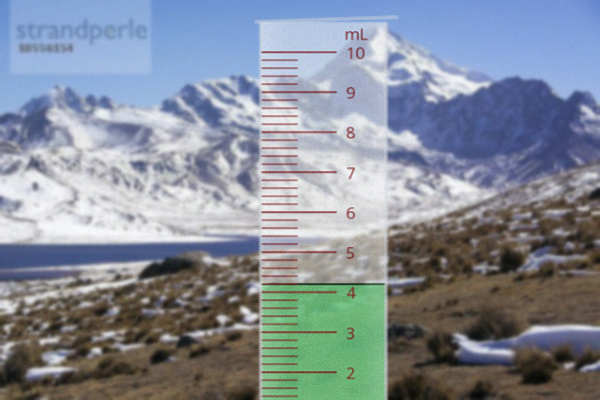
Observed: 4.2 mL
